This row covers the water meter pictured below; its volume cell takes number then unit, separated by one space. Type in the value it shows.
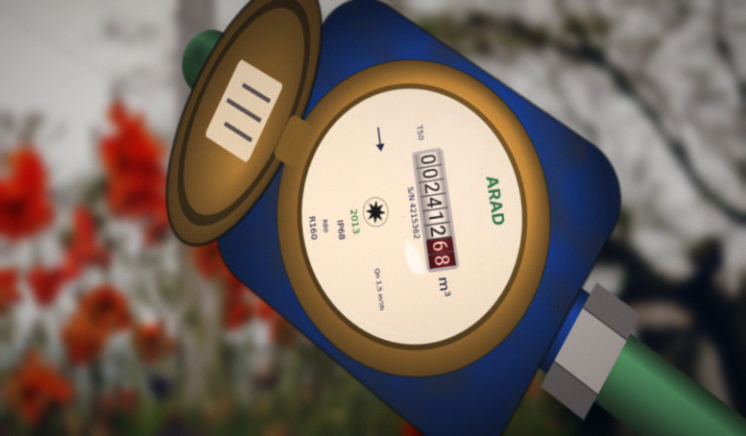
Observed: 2412.68 m³
